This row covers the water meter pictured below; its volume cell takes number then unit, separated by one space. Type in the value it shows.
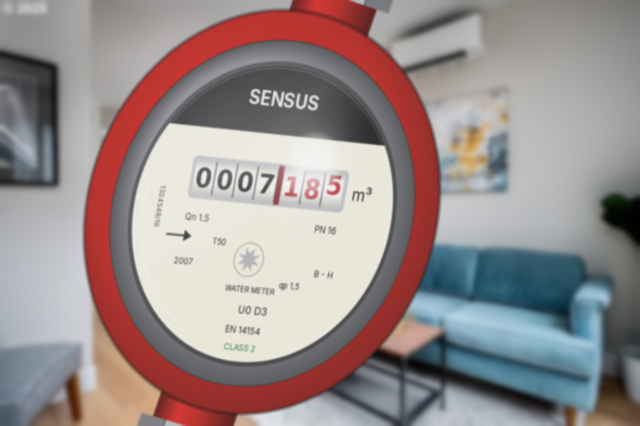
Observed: 7.185 m³
